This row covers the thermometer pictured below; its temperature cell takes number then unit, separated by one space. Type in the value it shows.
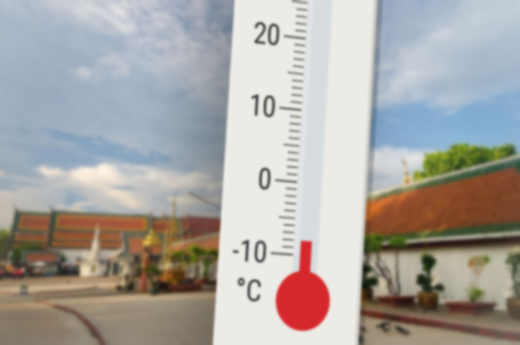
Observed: -8 °C
